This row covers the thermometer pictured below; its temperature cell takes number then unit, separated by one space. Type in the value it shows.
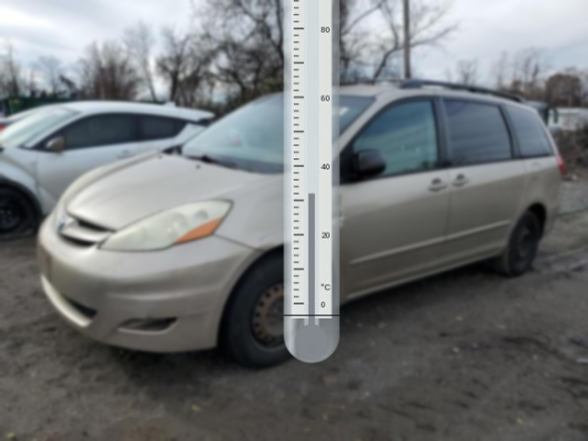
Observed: 32 °C
